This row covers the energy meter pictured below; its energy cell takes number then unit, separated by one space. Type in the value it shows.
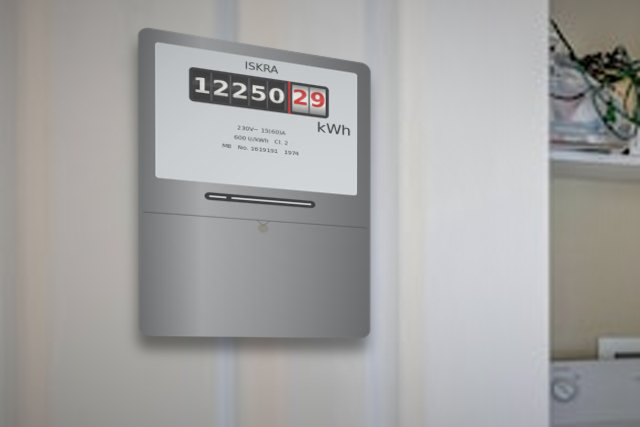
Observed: 12250.29 kWh
